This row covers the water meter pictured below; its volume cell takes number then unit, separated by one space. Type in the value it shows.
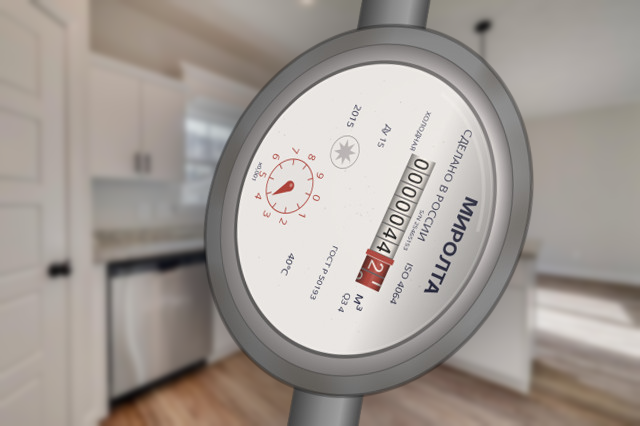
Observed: 44.213 m³
